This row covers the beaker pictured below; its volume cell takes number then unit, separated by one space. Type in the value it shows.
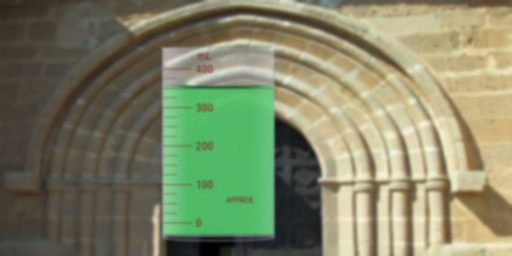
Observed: 350 mL
